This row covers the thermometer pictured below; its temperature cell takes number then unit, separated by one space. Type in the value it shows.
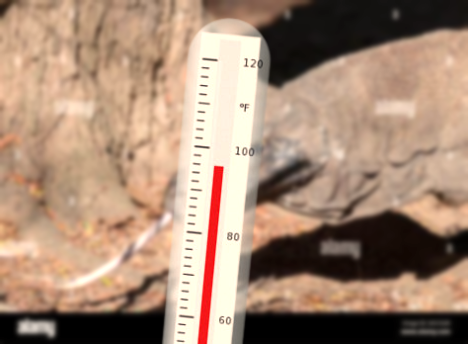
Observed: 96 °F
